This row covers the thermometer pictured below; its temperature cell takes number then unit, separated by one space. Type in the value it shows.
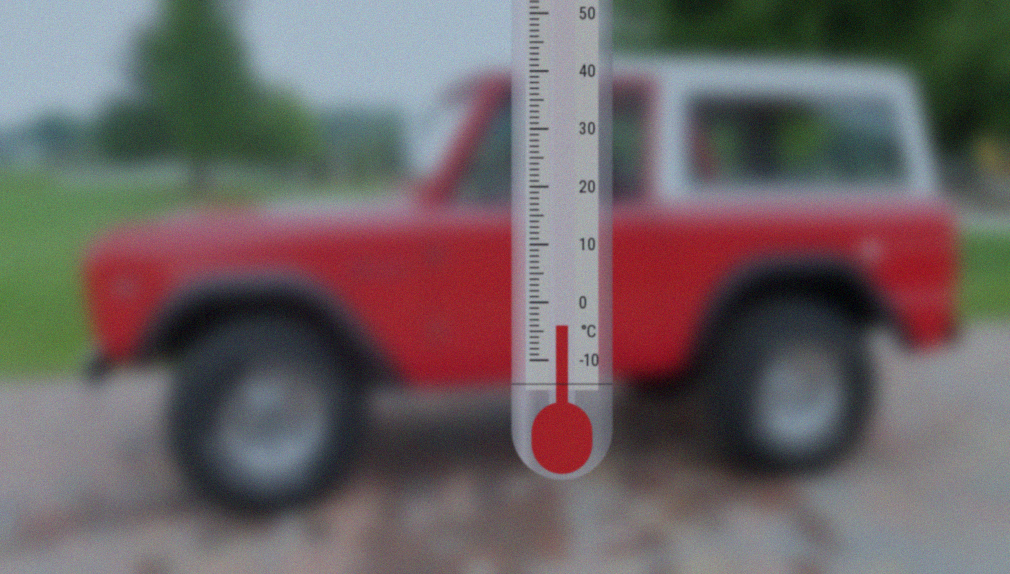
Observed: -4 °C
